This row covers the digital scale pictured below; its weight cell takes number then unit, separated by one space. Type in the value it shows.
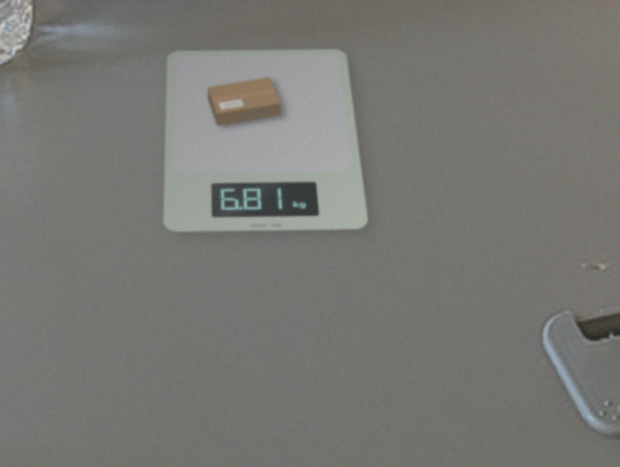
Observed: 6.81 kg
